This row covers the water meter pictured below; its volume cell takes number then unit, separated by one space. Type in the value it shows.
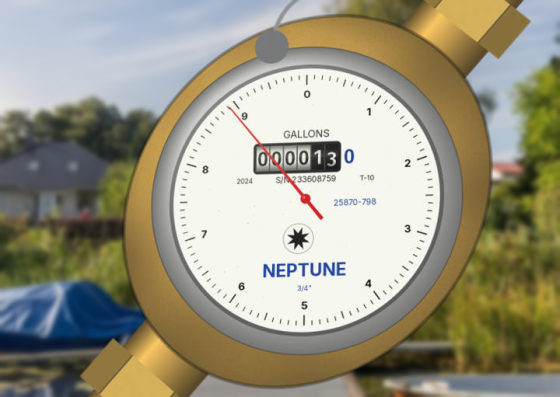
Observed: 128.9 gal
